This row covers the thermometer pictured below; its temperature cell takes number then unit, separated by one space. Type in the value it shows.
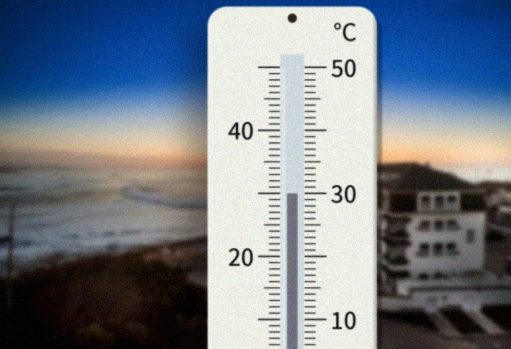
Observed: 30 °C
